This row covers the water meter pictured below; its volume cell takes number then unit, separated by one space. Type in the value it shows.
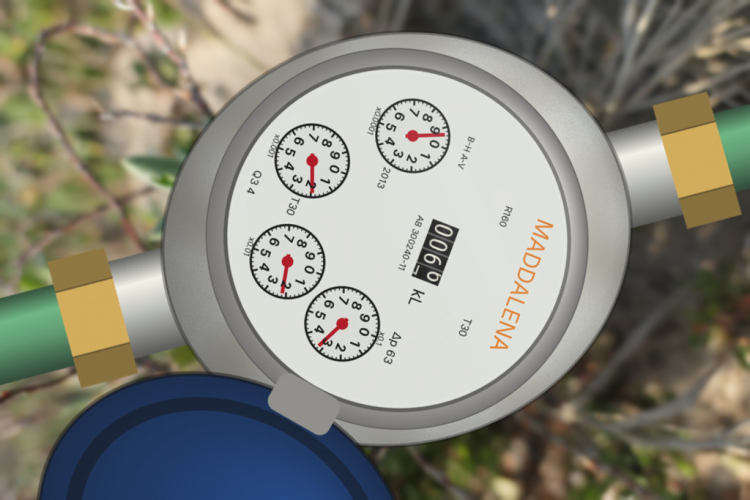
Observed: 66.3219 kL
